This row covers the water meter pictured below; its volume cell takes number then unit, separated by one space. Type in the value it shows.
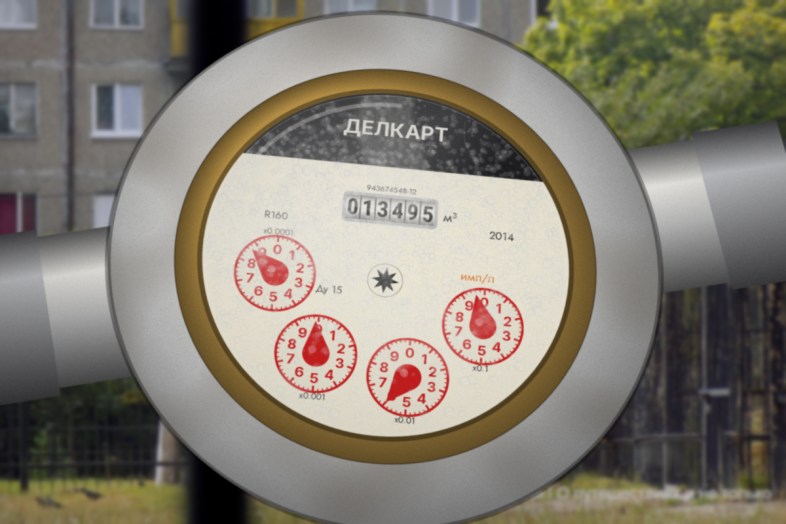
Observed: 13494.9598 m³
